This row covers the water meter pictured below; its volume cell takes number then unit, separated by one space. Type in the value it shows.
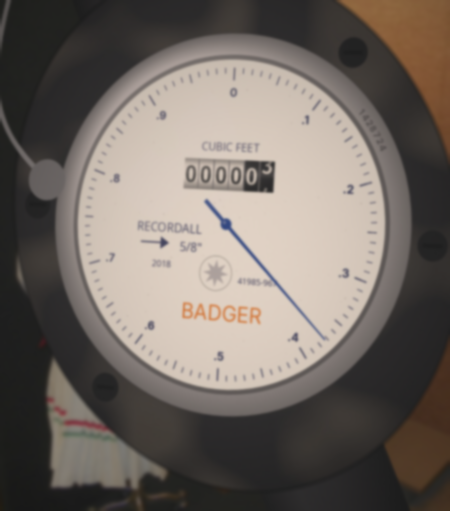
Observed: 3.37 ft³
